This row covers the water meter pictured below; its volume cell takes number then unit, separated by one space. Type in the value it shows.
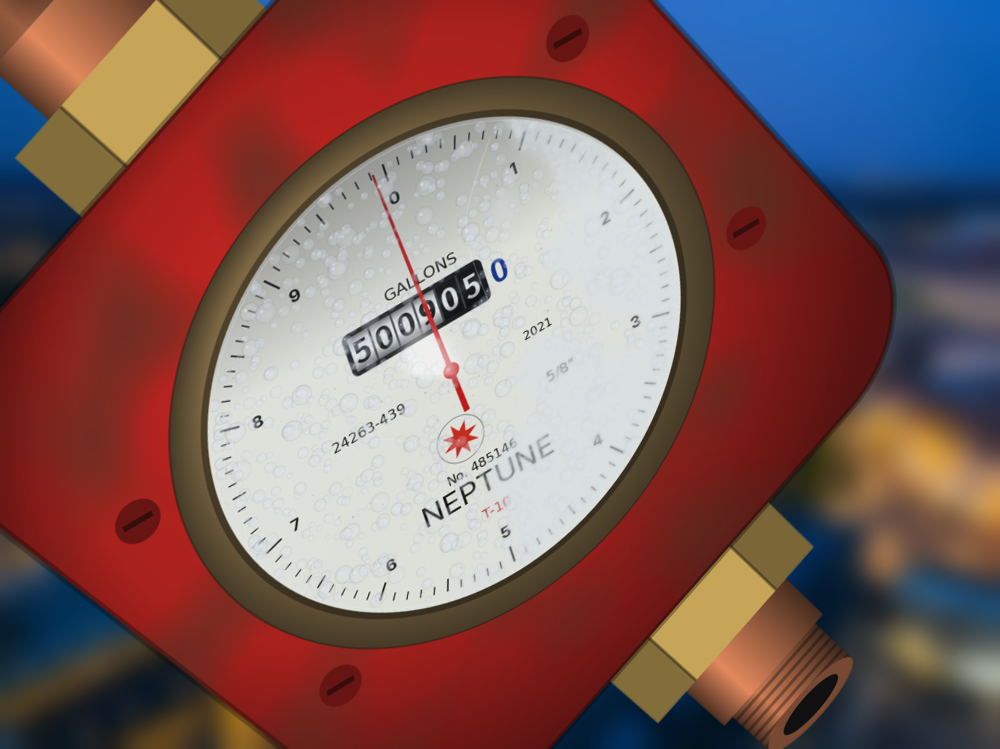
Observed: 5009049.9 gal
